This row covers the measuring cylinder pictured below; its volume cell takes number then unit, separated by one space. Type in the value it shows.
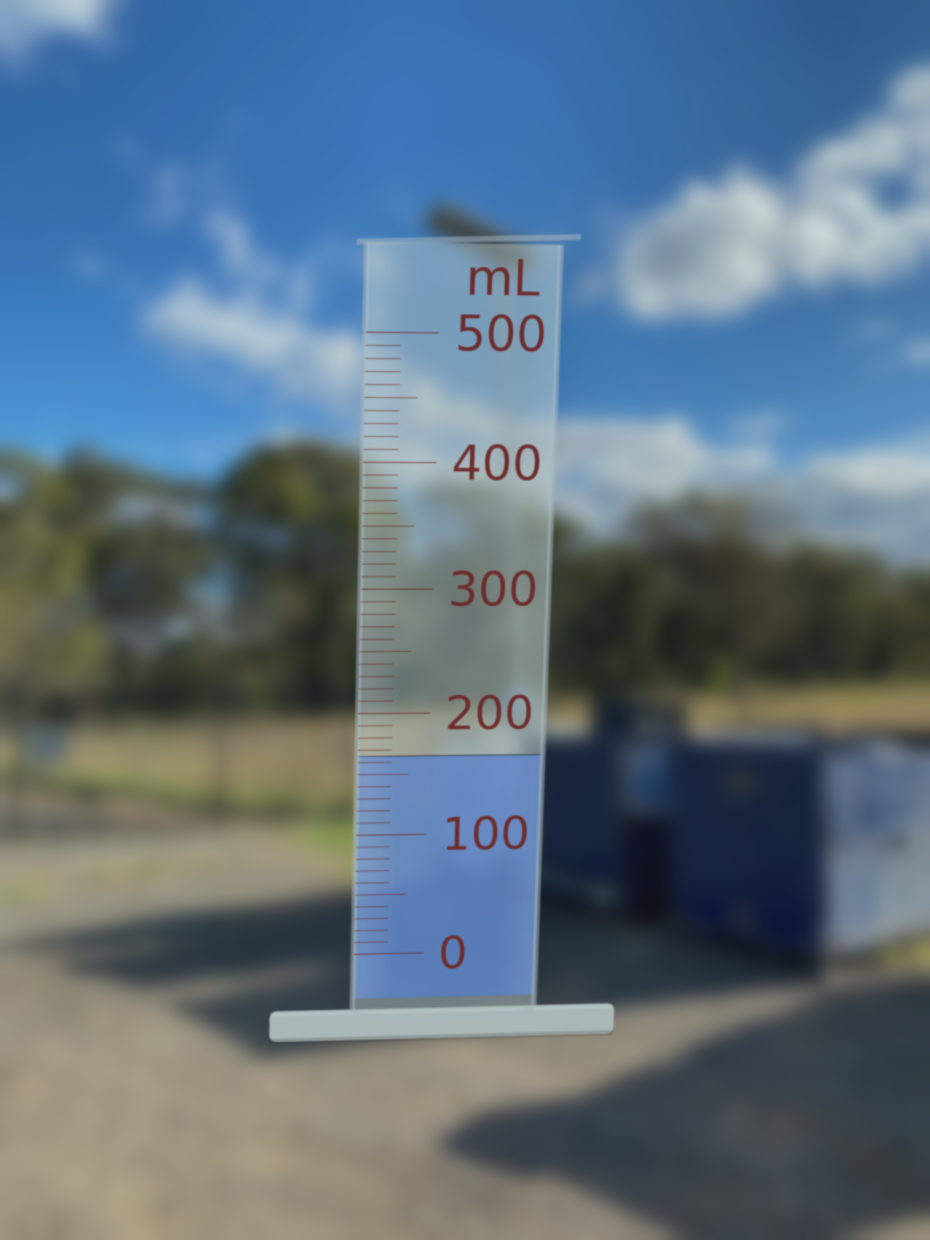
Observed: 165 mL
